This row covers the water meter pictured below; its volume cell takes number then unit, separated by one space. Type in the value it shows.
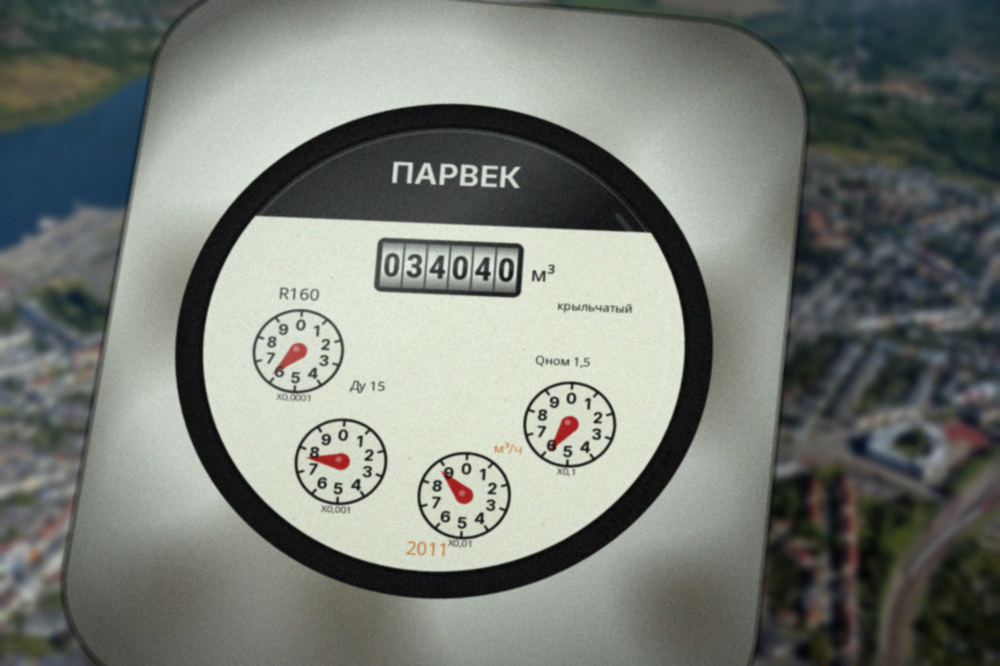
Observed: 34040.5876 m³
